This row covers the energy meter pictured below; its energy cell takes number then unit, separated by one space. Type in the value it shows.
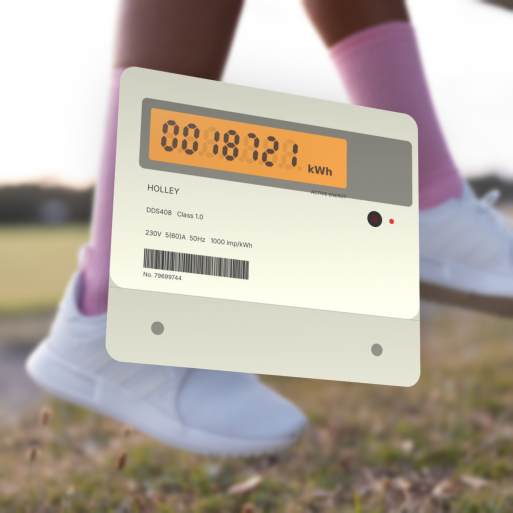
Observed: 18721 kWh
